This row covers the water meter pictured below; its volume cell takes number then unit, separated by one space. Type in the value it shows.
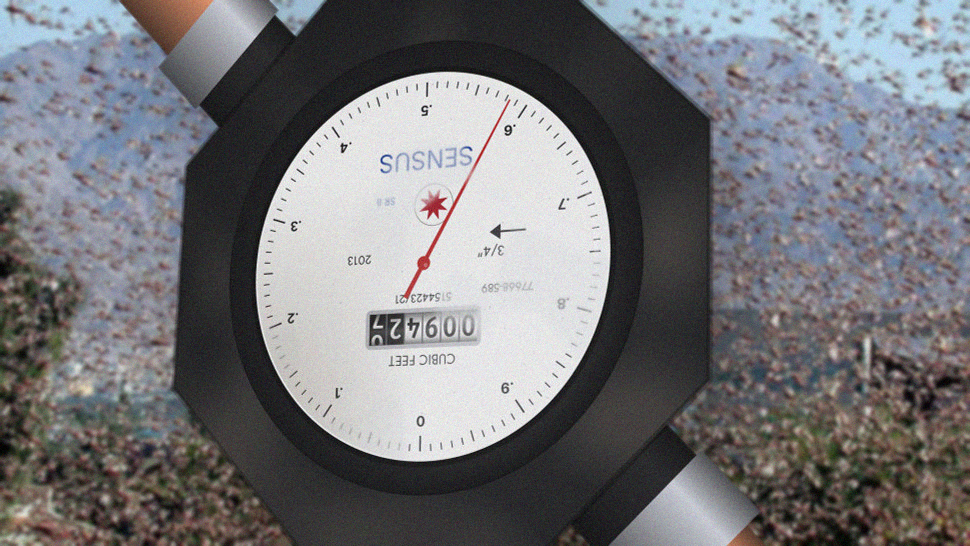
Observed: 9426.58 ft³
